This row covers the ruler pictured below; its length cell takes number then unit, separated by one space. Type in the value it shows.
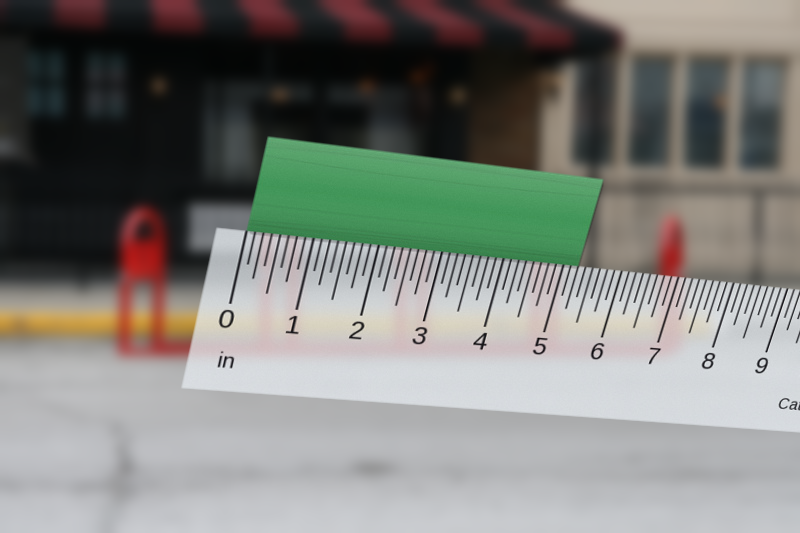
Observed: 5.25 in
